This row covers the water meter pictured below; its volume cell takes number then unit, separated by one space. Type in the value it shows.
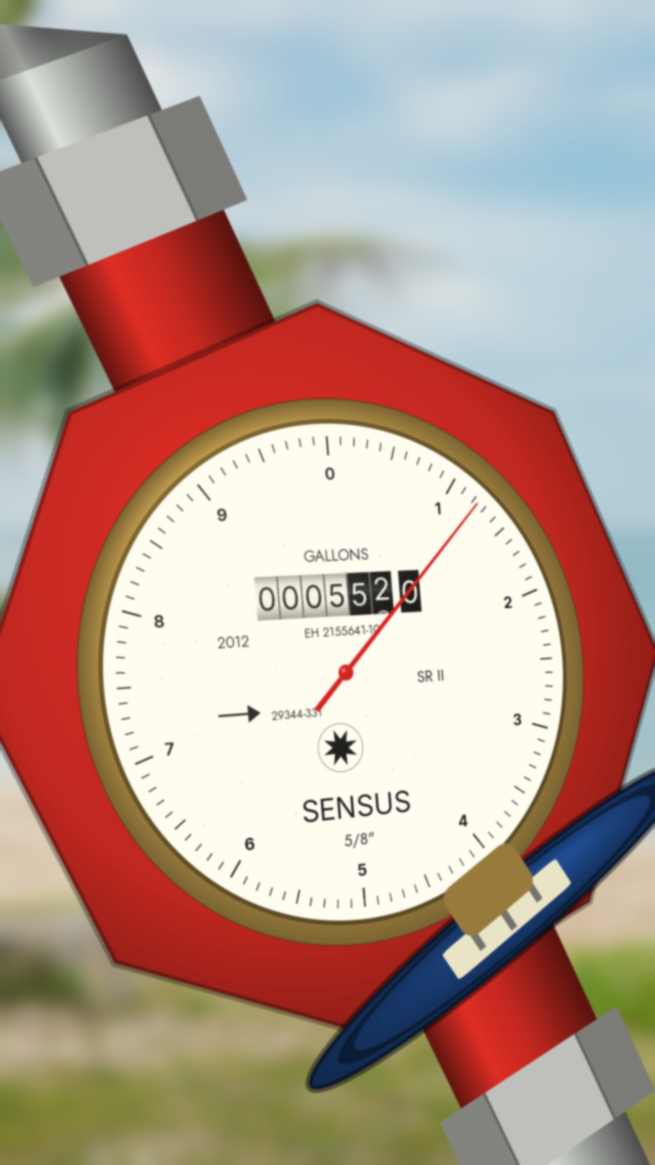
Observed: 5521.2 gal
